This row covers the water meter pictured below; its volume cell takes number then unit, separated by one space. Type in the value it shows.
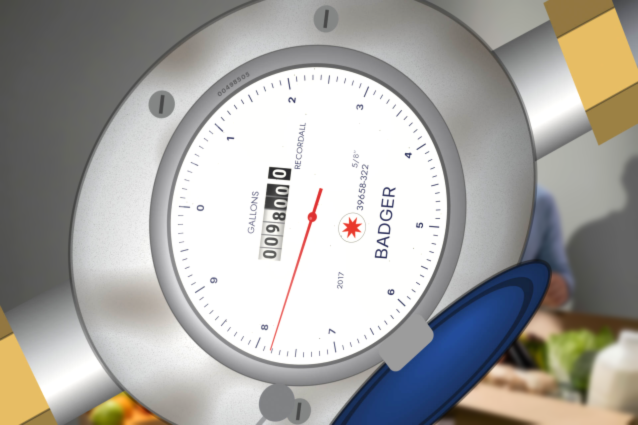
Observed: 97997.8 gal
